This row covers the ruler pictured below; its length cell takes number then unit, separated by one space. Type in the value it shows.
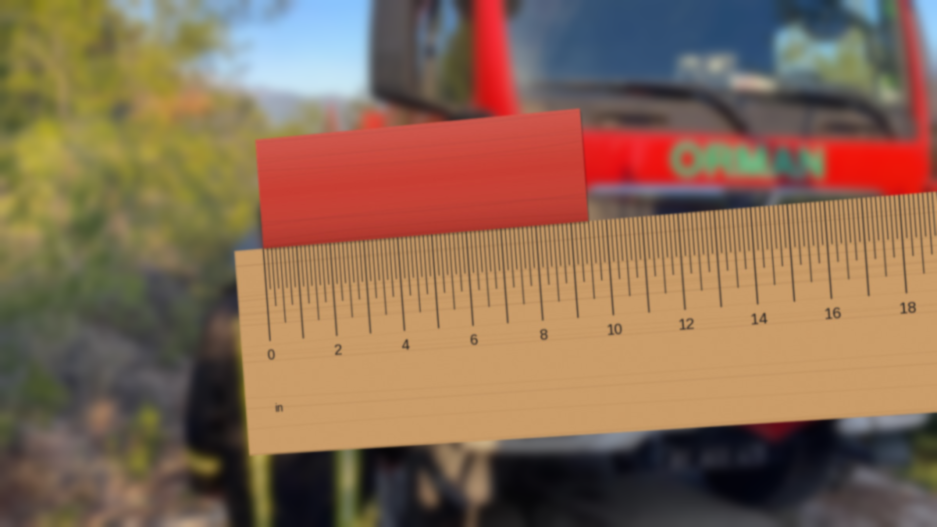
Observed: 9.5 in
